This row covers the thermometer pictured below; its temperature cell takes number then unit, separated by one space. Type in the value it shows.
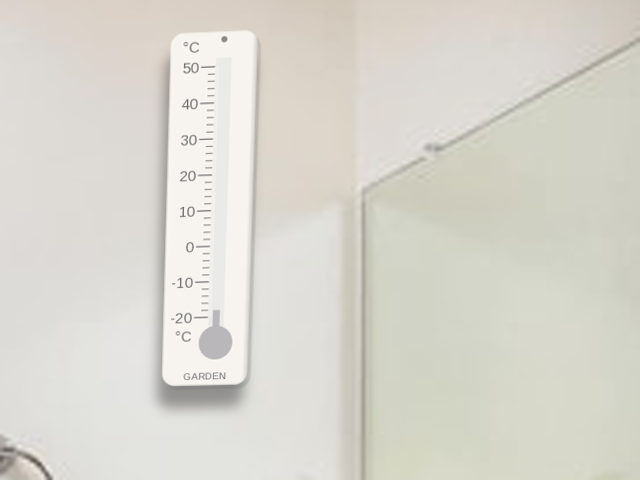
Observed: -18 °C
